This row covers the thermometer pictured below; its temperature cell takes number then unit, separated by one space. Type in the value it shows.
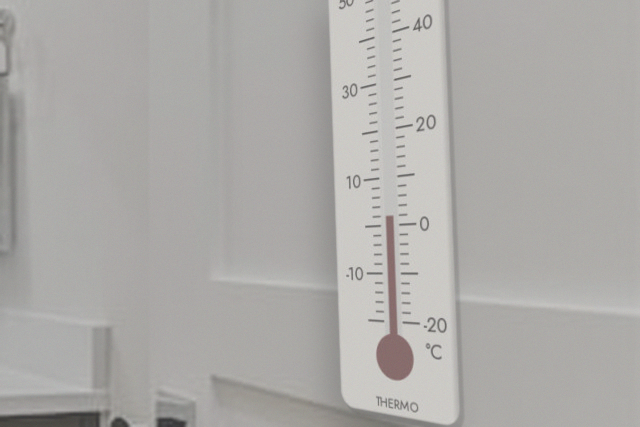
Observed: 2 °C
